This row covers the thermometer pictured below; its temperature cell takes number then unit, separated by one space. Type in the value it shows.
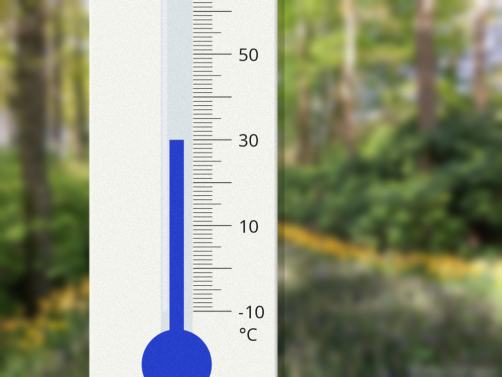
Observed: 30 °C
